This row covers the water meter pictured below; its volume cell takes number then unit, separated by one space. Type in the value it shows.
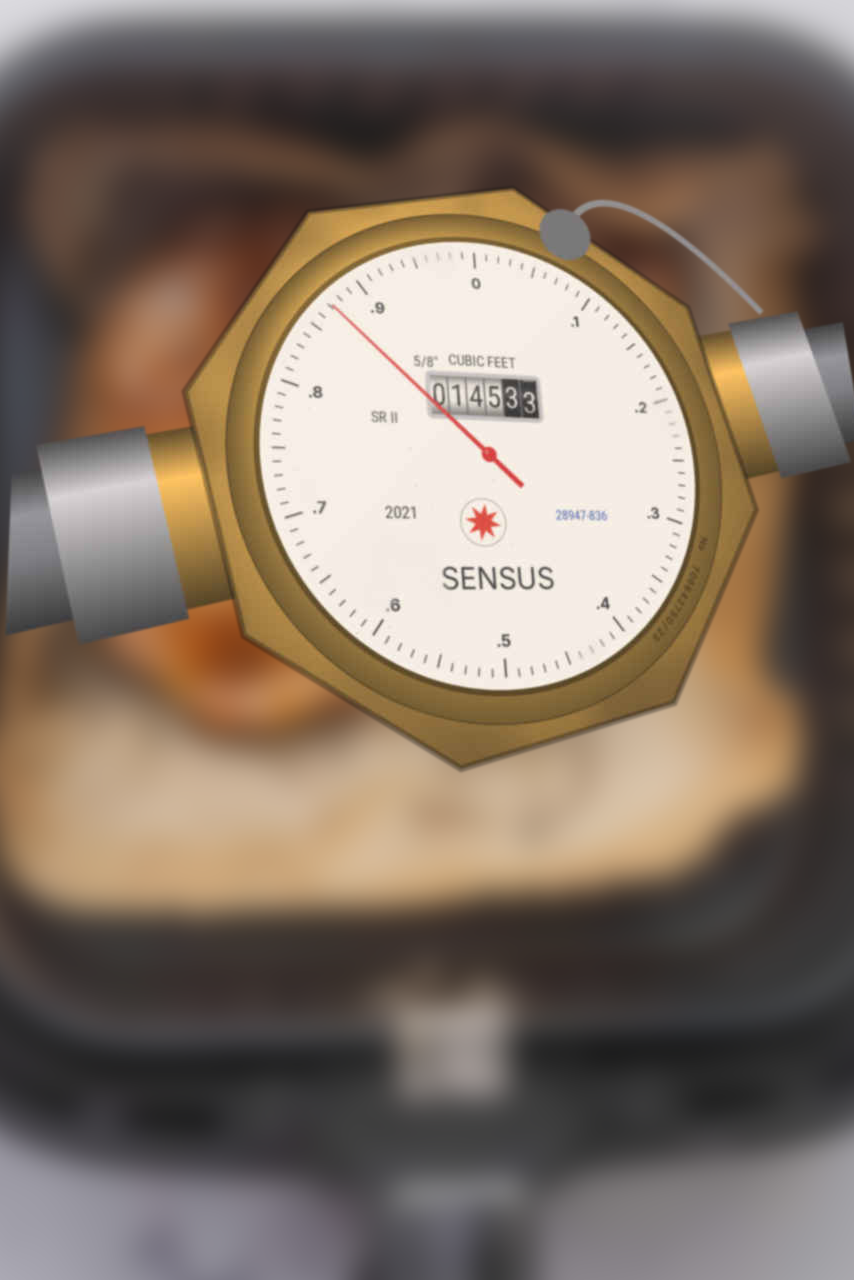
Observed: 14532.87 ft³
